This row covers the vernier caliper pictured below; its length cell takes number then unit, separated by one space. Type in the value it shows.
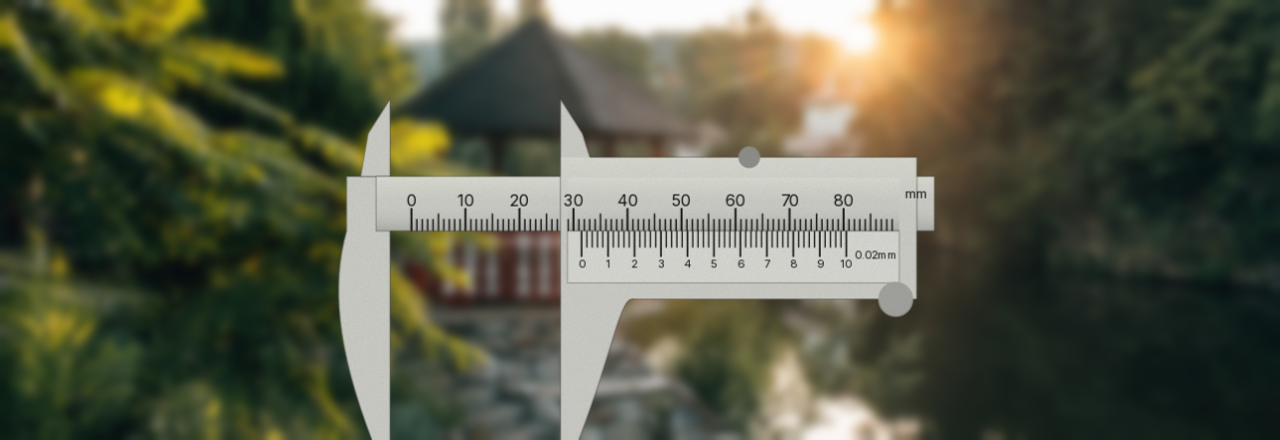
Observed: 31.5 mm
